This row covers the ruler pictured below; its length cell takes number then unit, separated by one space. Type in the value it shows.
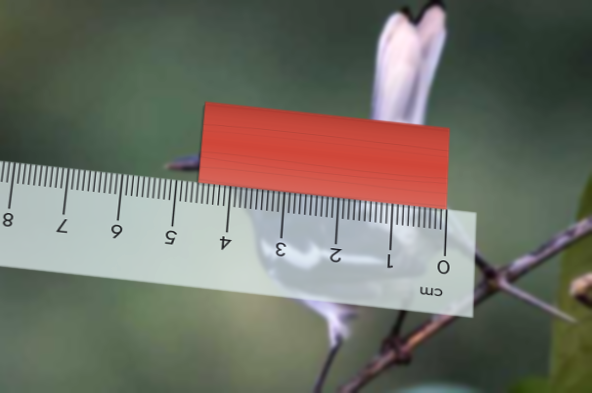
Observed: 4.6 cm
